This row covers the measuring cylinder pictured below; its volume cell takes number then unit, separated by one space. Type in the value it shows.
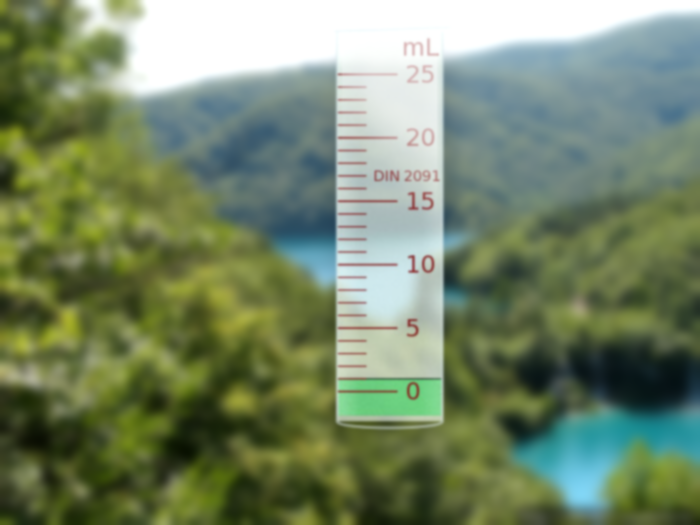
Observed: 1 mL
